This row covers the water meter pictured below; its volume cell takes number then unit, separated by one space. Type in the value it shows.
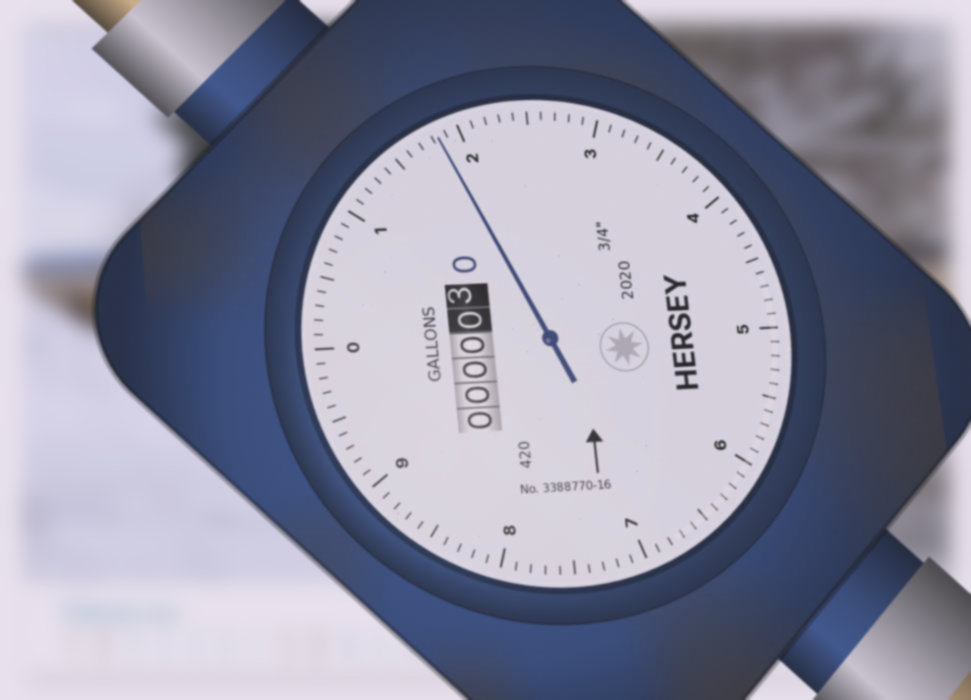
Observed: 31.8 gal
